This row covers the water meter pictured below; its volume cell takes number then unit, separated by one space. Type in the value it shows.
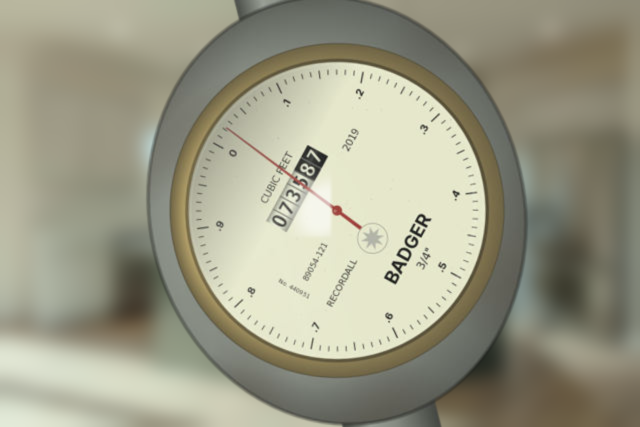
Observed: 73587.02 ft³
